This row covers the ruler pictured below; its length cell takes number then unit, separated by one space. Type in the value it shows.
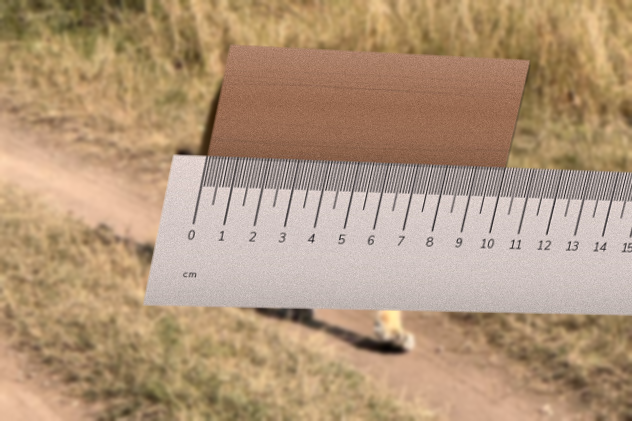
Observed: 10 cm
